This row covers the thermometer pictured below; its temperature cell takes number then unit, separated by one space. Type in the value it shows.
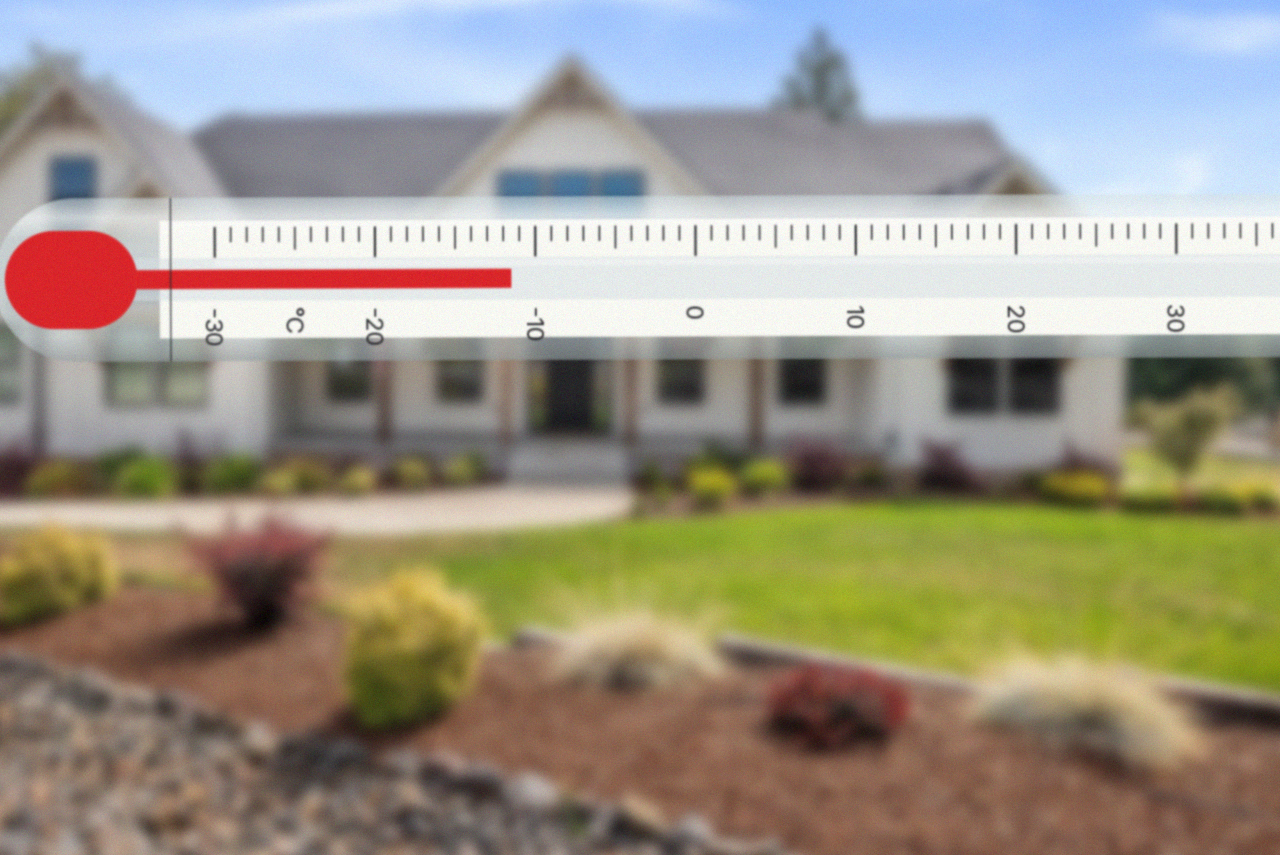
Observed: -11.5 °C
